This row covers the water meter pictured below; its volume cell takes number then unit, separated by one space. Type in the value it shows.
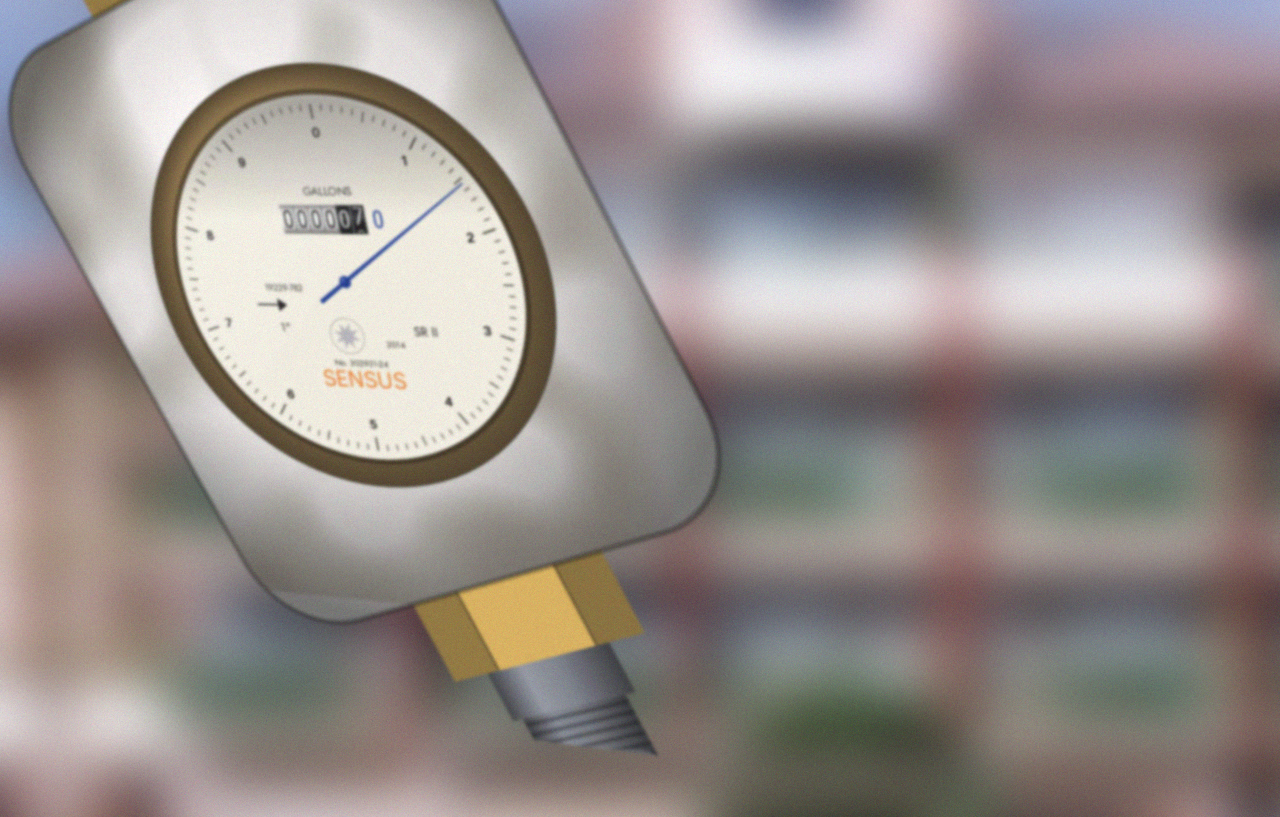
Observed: 71.5 gal
